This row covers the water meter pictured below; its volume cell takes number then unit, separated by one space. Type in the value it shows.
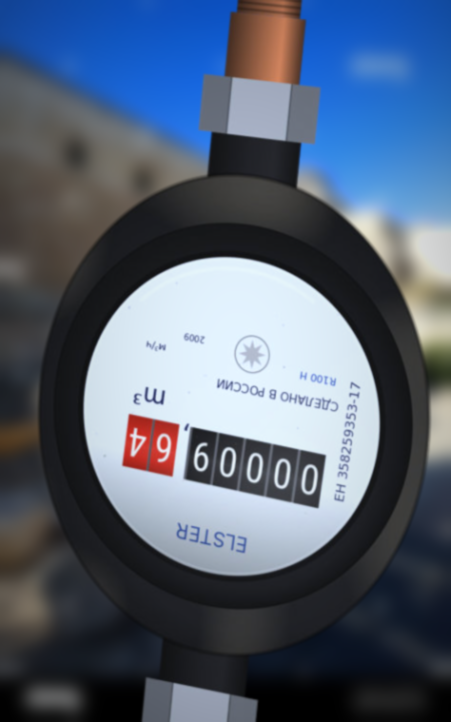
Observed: 9.64 m³
